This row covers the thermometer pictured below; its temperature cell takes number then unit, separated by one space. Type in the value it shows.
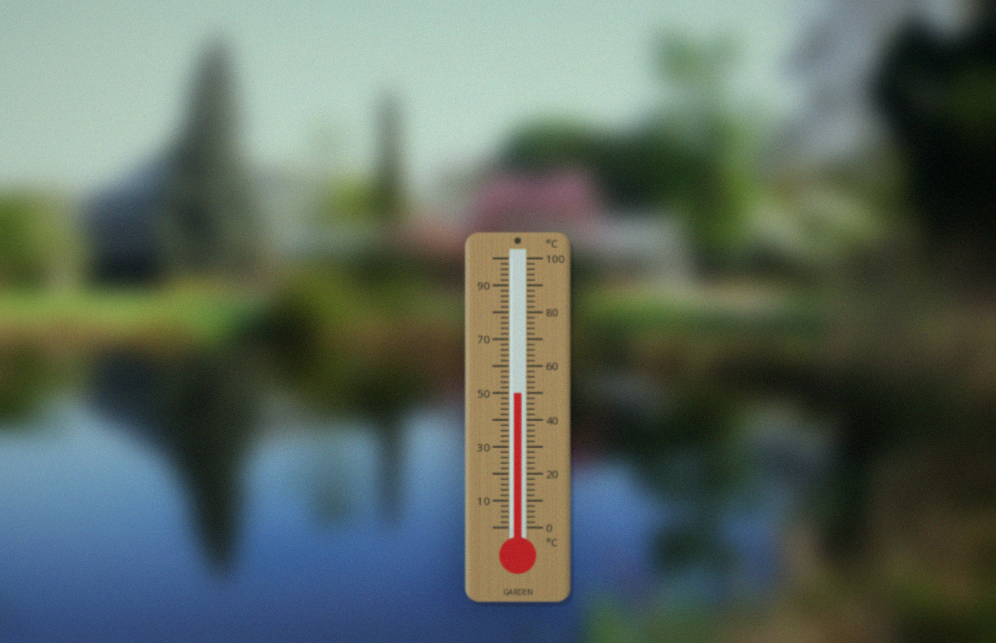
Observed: 50 °C
